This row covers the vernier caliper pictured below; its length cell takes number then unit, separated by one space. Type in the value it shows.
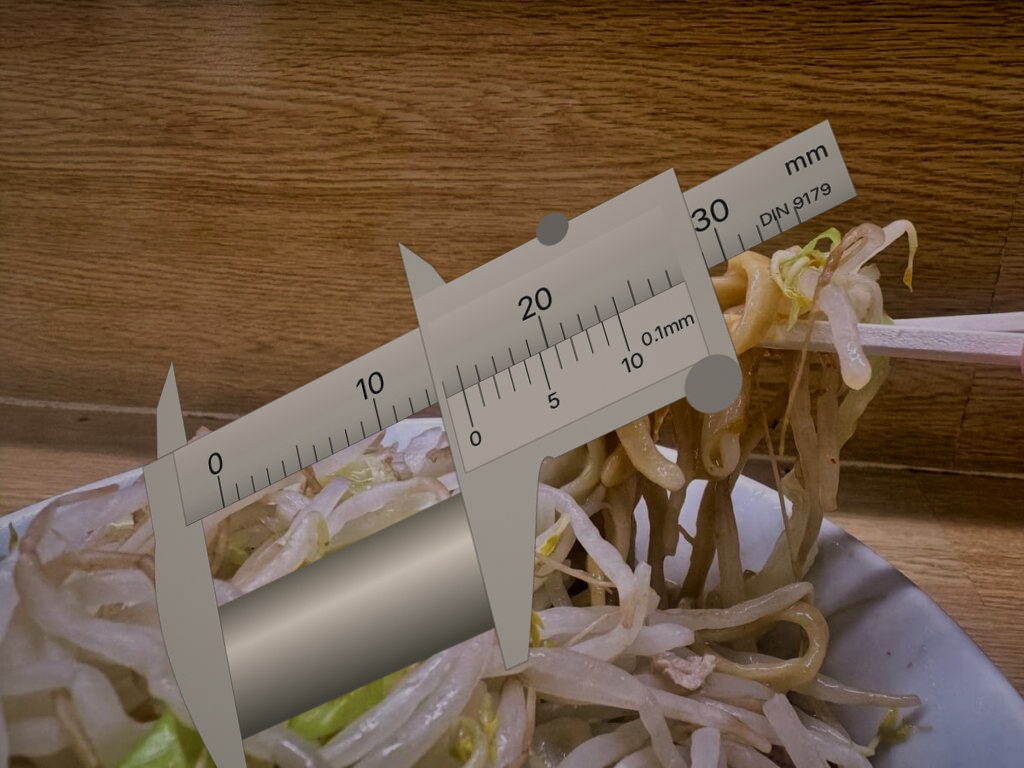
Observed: 15.0 mm
